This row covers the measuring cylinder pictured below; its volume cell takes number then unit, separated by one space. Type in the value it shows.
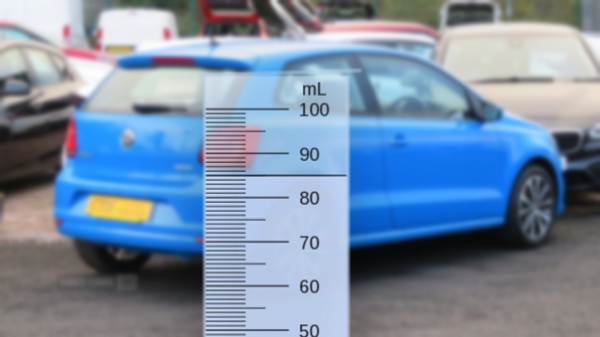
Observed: 85 mL
